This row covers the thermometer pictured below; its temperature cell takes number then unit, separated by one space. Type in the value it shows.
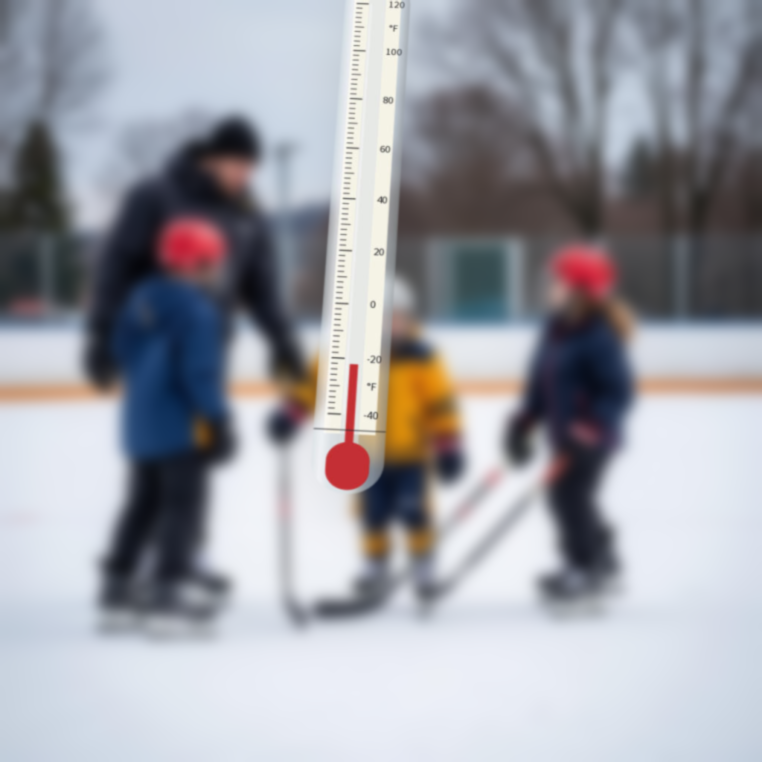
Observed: -22 °F
